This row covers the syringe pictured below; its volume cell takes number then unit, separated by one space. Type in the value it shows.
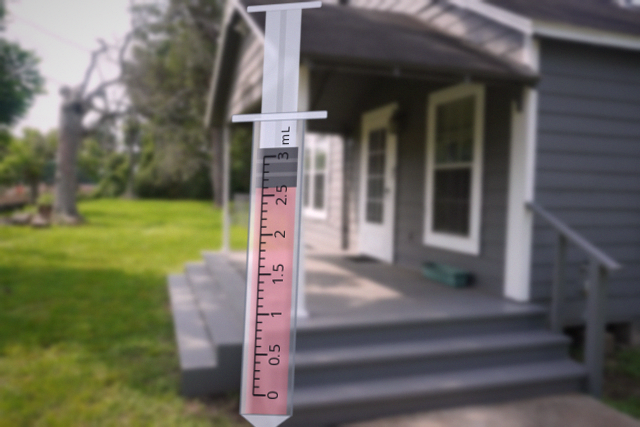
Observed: 2.6 mL
